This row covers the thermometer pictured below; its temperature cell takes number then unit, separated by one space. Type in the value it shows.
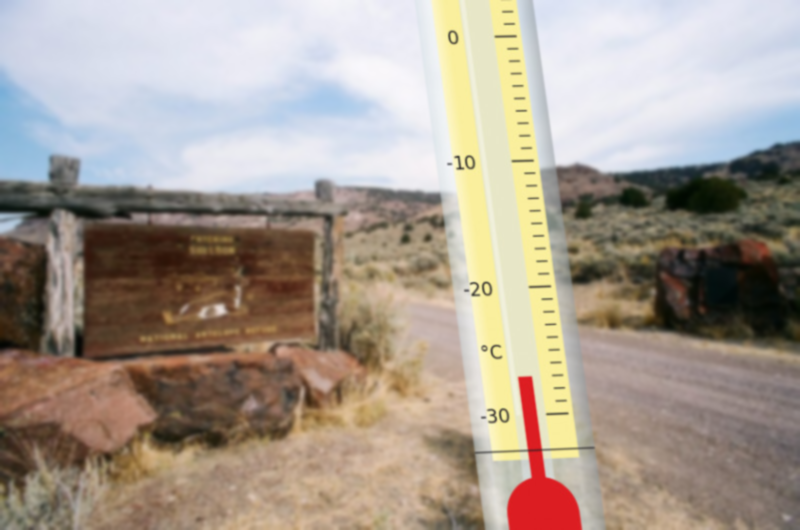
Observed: -27 °C
